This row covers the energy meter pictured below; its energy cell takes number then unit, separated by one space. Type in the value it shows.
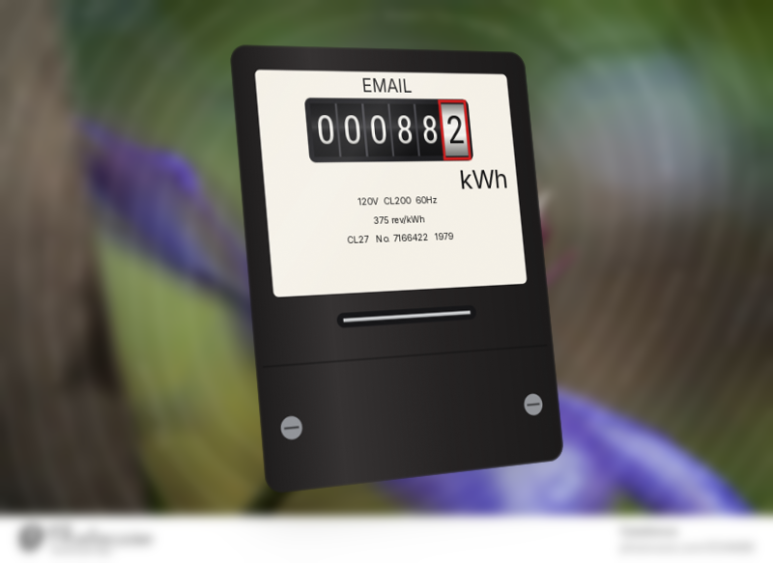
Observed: 88.2 kWh
